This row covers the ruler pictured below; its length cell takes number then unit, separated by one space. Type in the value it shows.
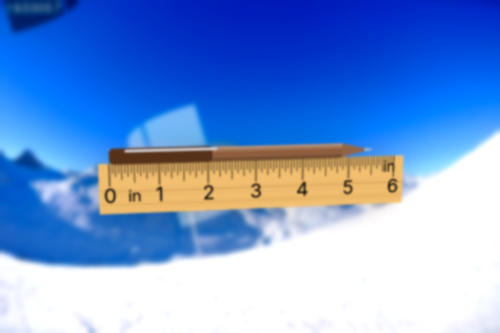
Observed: 5.5 in
